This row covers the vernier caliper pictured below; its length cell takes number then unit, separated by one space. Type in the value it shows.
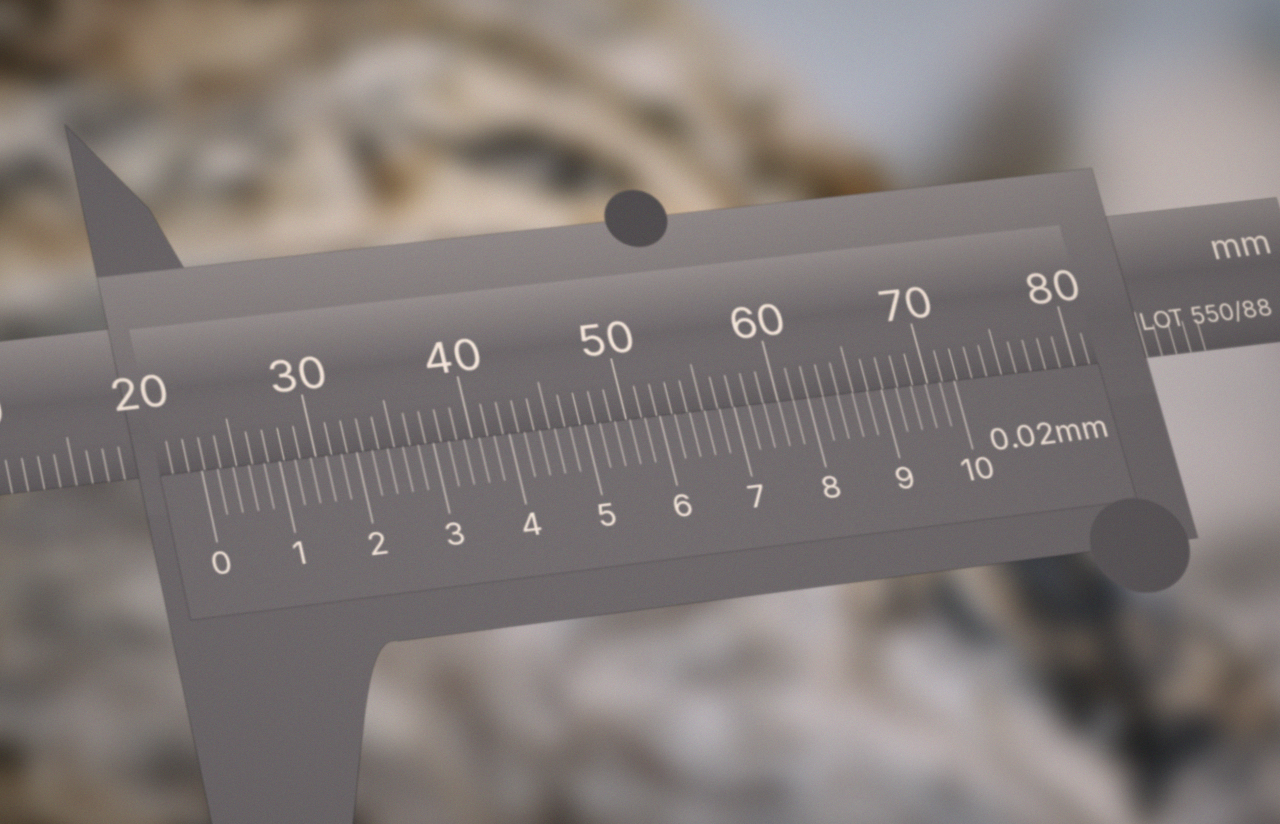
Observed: 22.8 mm
